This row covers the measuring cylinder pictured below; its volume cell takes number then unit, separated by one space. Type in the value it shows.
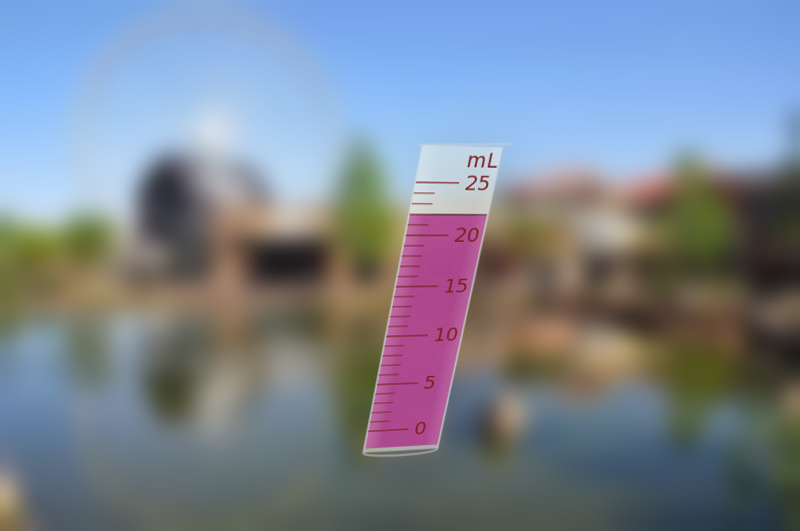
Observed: 22 mL
